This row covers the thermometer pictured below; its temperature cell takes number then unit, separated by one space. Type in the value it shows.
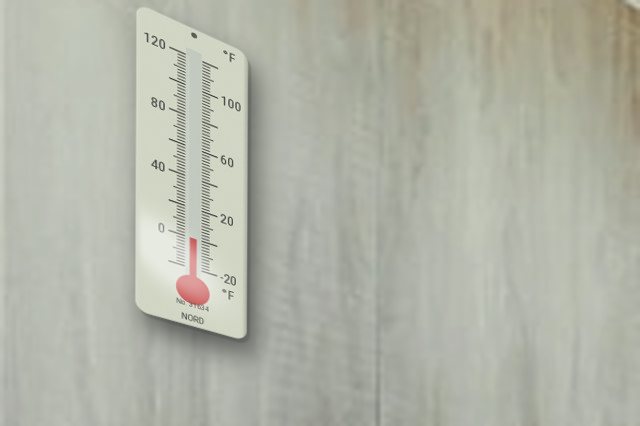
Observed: 0 °F
